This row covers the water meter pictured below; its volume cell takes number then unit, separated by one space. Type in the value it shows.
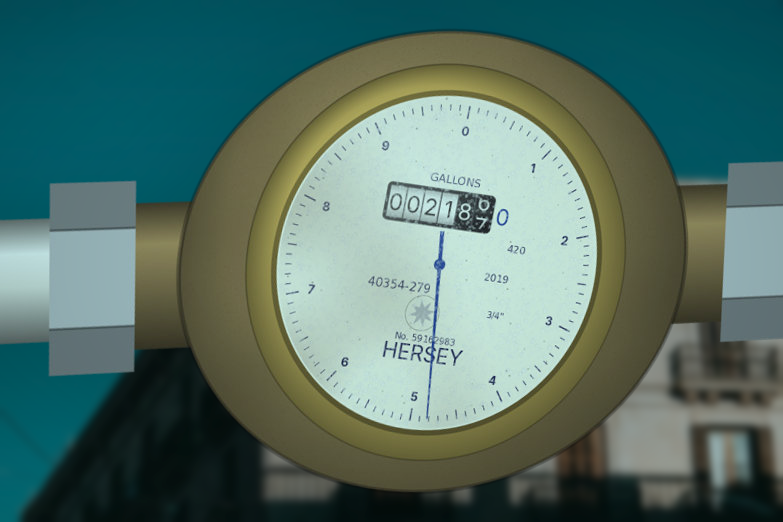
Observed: 21864.8 gal
